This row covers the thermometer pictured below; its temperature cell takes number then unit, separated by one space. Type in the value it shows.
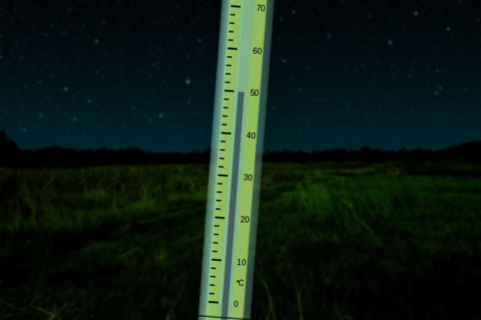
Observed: 50 °C
